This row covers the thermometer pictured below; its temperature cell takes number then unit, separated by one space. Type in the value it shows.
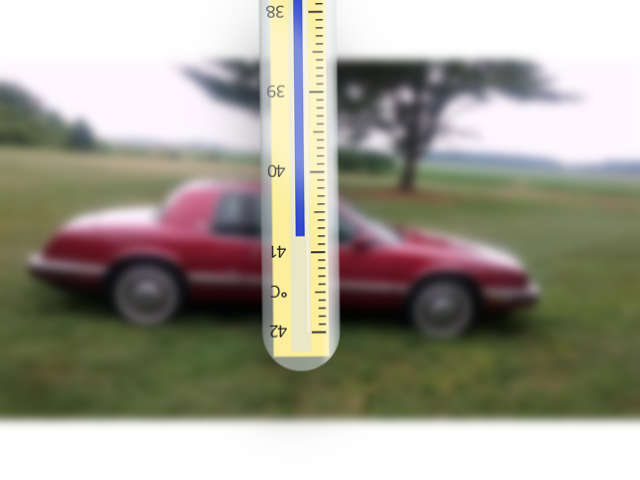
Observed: 40.8 °C
